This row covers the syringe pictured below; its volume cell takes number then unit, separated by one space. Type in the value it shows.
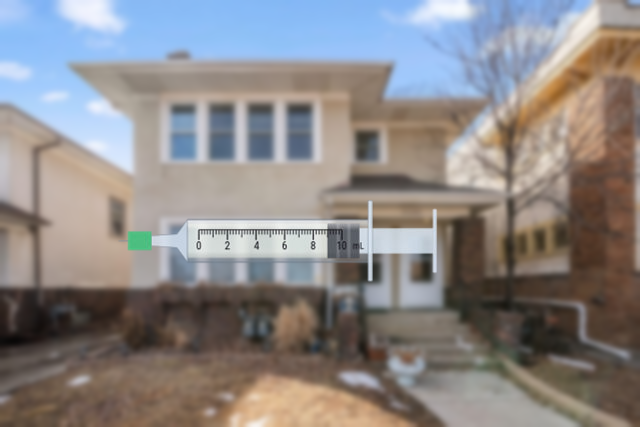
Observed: 9 mL
